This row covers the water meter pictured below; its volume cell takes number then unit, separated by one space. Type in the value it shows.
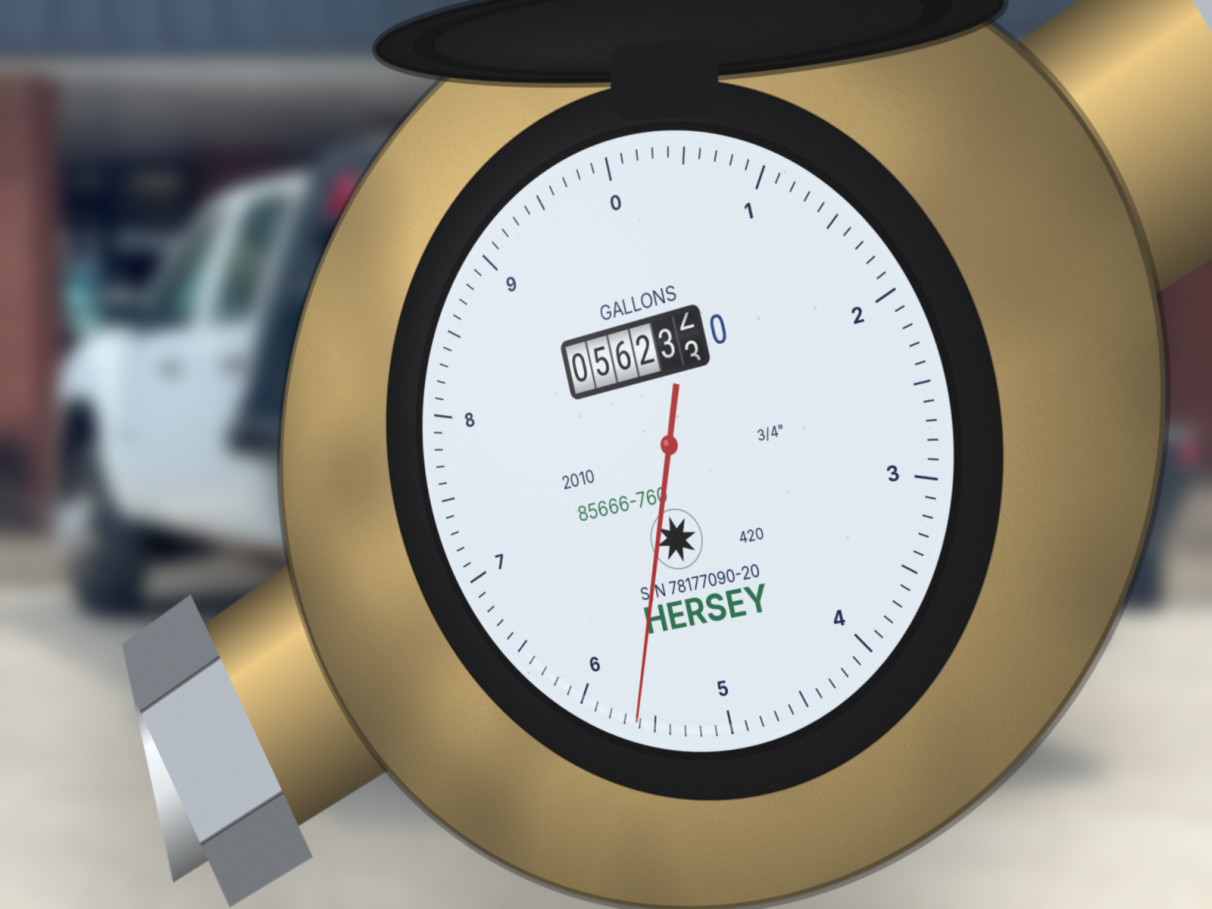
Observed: 562325.6 gal
